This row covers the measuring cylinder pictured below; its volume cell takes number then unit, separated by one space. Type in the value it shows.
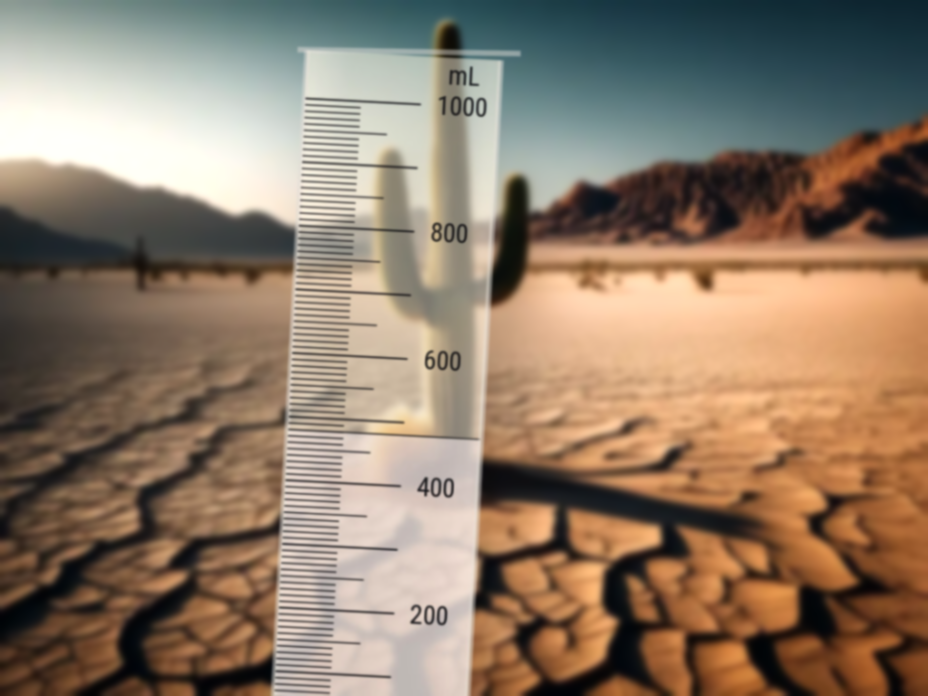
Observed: 480 mL
